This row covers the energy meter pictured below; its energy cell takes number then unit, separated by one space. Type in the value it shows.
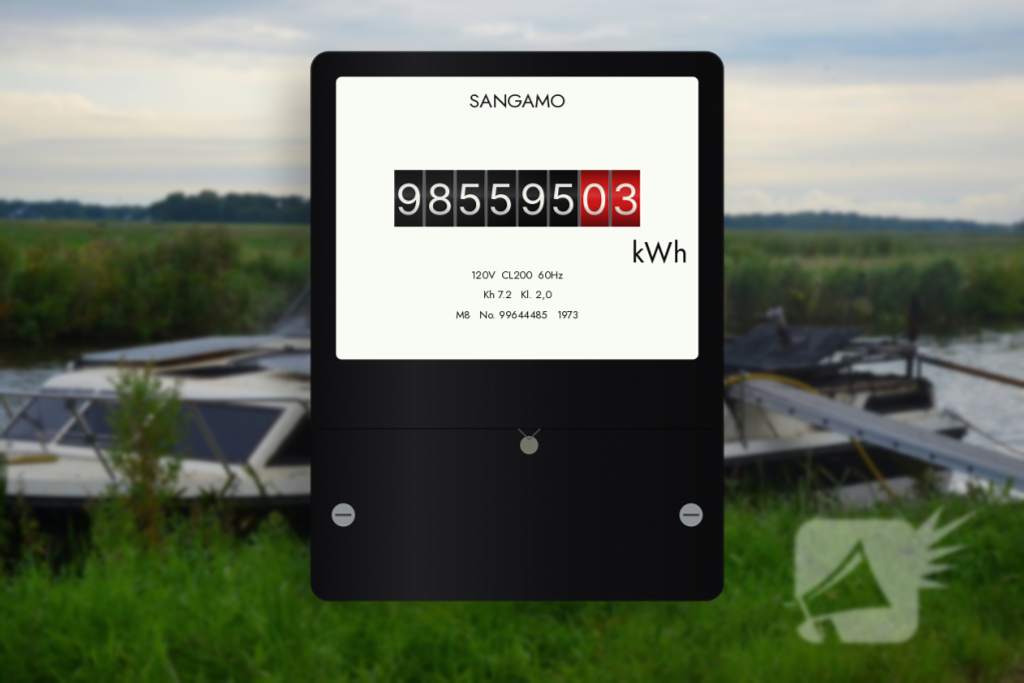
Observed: 985595.03 kWh
